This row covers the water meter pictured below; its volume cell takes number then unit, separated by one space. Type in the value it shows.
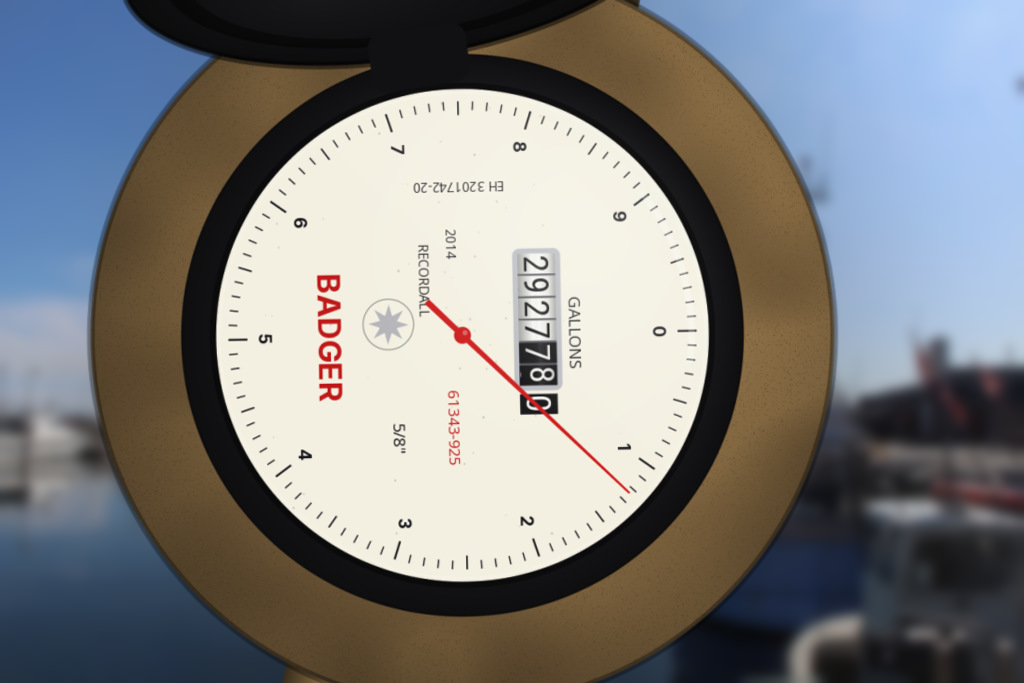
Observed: 2927781.2 gal
